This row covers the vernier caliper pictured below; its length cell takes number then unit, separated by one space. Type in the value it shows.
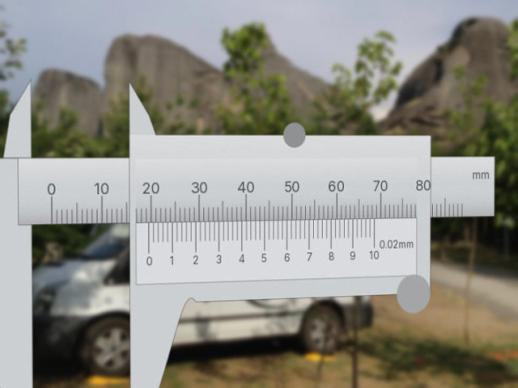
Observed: 19.5 mm
